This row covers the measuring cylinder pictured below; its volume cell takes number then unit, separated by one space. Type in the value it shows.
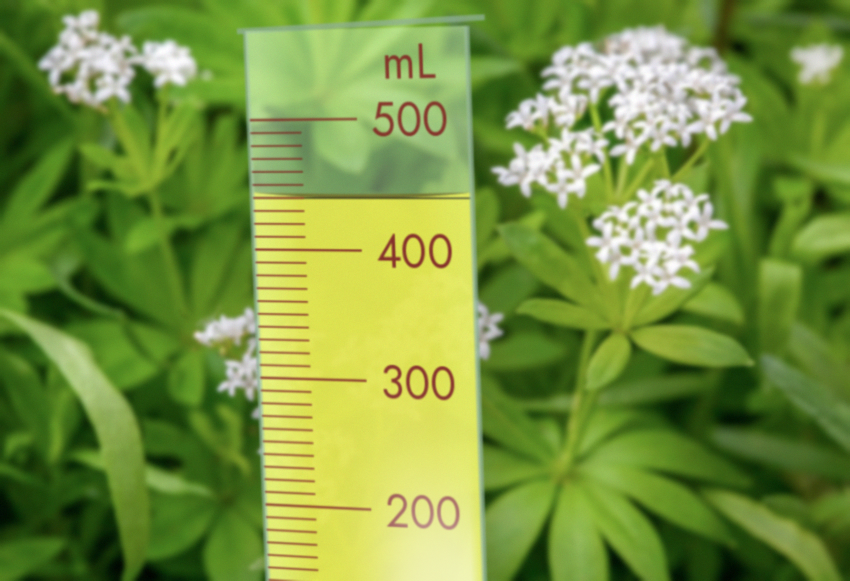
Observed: 440 mL
